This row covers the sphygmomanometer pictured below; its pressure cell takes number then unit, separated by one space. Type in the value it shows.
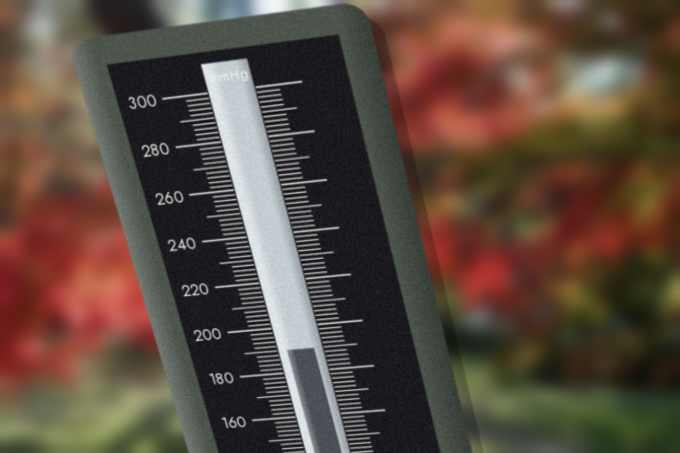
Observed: 190 mmHg
